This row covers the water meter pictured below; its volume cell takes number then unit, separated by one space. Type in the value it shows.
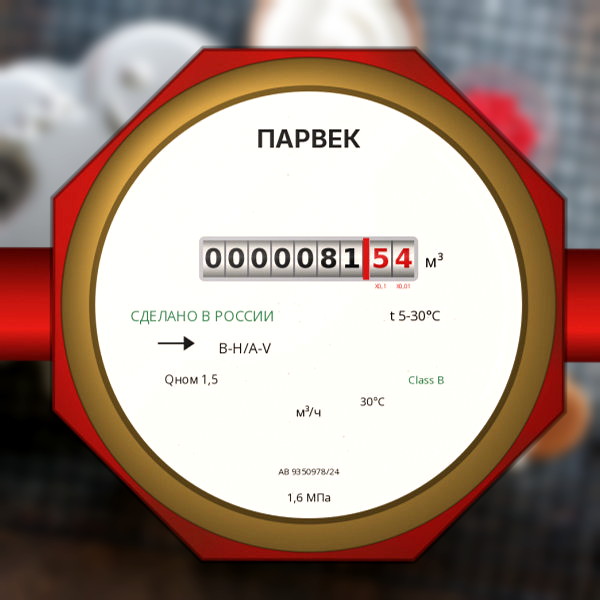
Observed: 81.54 m³
